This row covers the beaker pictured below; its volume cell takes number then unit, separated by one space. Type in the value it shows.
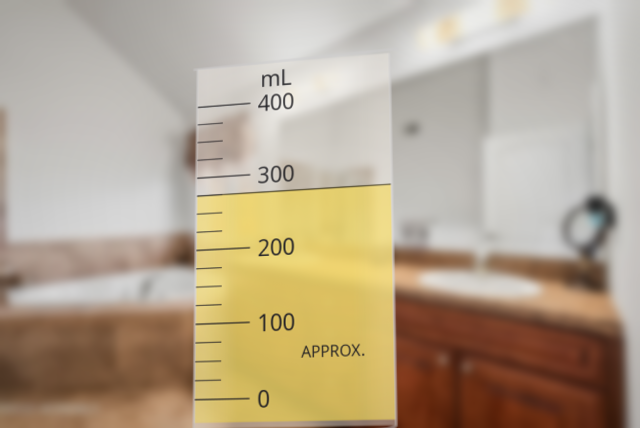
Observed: 275 mL
